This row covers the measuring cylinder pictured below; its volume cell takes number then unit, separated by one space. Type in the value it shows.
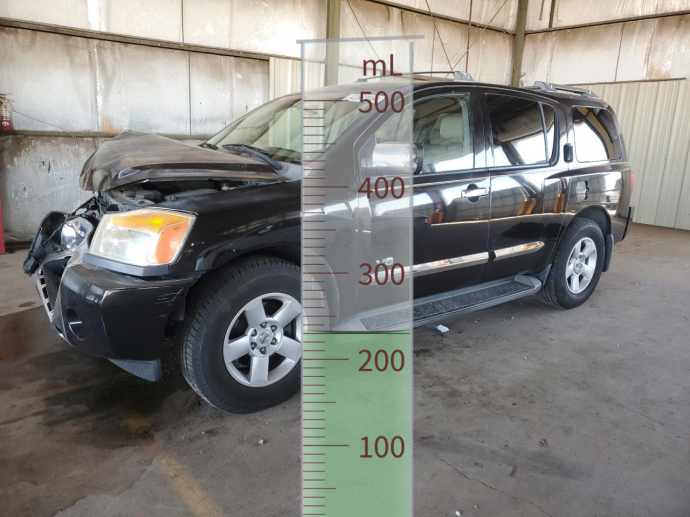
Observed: 230 mL
